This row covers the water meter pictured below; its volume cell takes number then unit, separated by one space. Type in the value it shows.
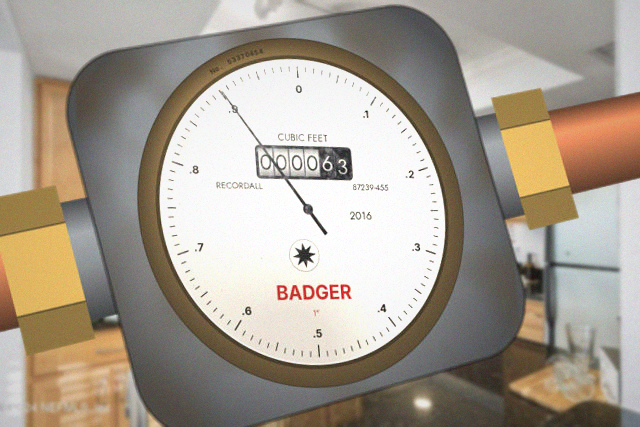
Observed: 62.90 ft³
